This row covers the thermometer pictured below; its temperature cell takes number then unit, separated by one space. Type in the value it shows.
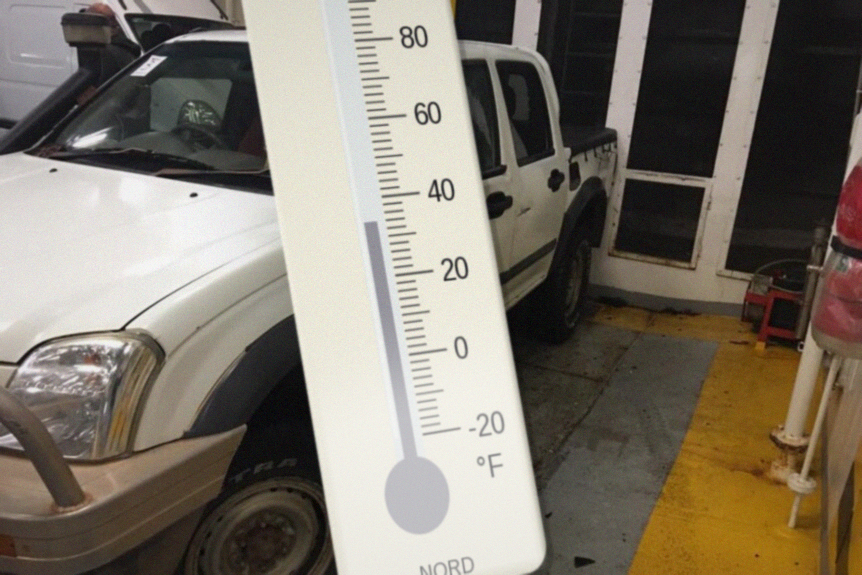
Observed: 34 °F
